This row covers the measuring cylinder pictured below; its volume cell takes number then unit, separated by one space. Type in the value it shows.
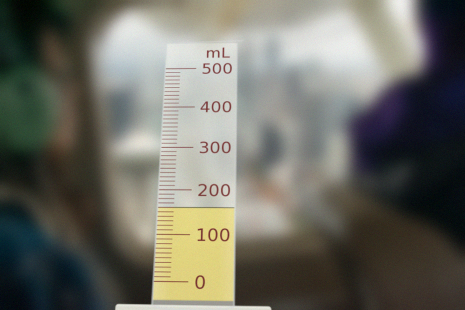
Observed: 160 mL
